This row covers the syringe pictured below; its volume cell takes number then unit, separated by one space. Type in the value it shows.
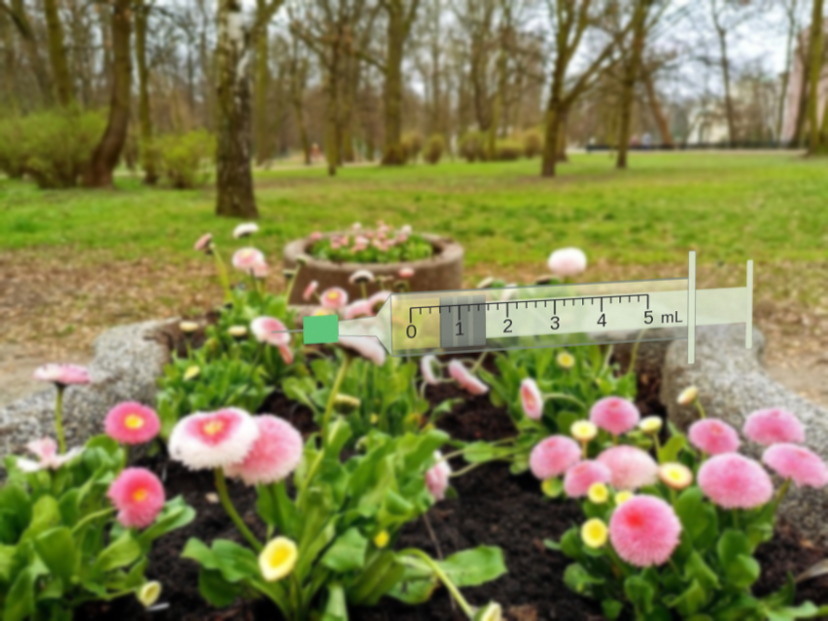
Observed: 0.6 mL
